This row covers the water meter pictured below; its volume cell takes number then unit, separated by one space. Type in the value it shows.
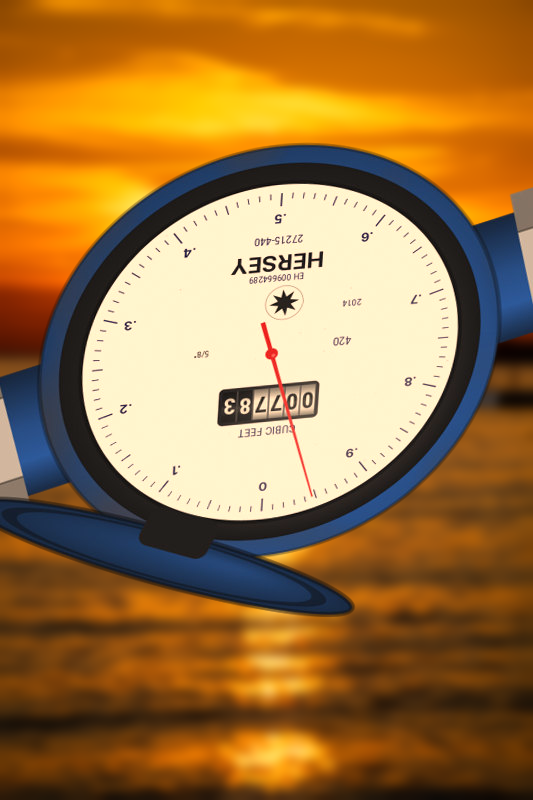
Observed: 7782.95 ft³
